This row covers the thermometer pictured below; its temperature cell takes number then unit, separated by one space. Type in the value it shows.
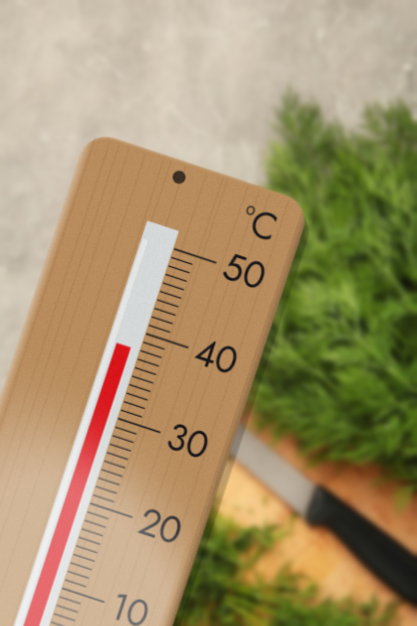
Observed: 38 °C
